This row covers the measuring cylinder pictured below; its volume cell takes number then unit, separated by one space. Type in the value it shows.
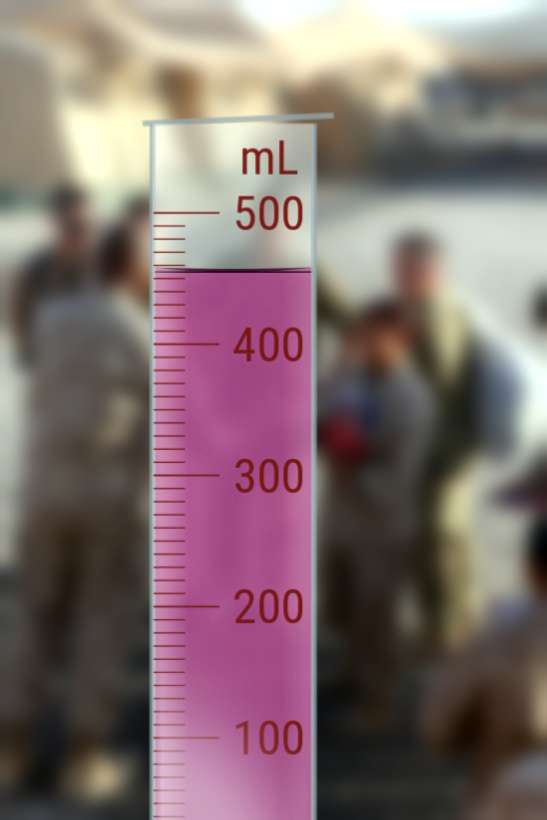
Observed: 455 mL
